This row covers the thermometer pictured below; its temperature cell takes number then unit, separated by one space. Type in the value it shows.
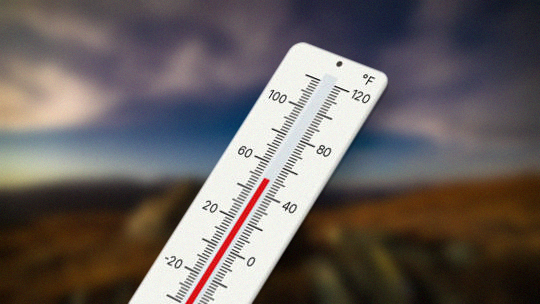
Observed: 50 °F
